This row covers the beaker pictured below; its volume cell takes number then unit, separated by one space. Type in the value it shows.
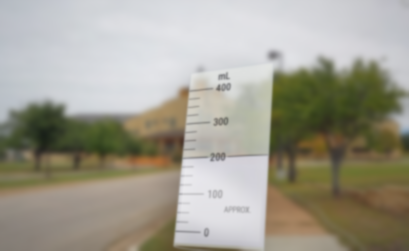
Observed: 200 mL
